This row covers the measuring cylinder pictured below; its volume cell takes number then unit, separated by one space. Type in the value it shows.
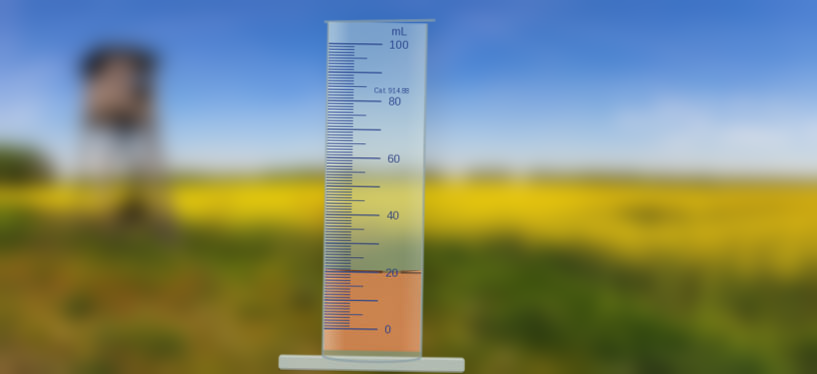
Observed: 20 mL
